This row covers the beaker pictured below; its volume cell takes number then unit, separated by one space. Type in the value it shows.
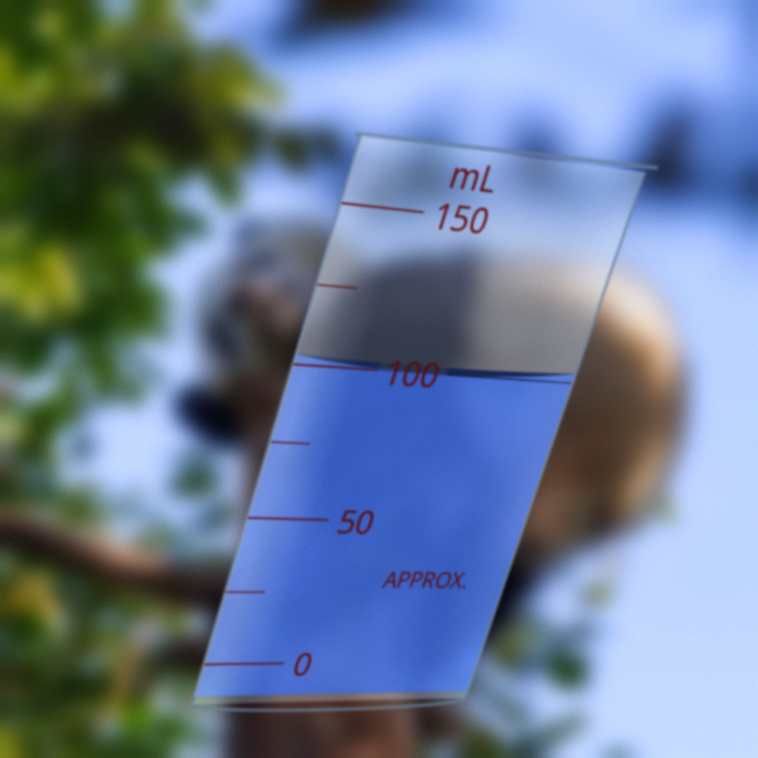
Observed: 100 mL
